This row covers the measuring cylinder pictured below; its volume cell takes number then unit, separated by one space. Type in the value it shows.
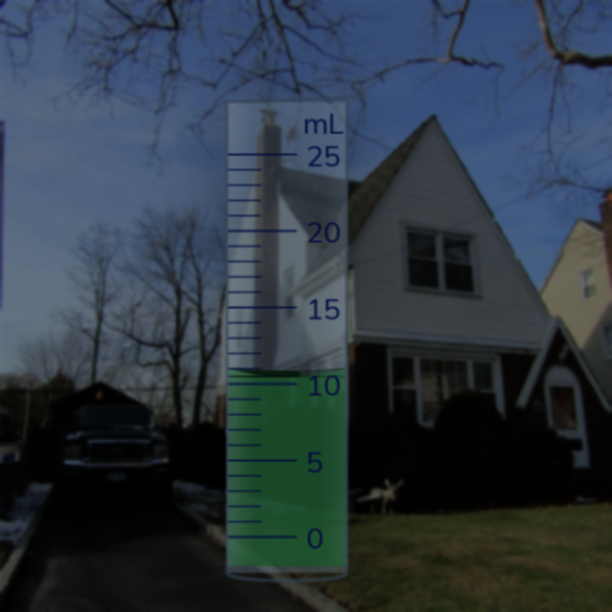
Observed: 10.5 mL
